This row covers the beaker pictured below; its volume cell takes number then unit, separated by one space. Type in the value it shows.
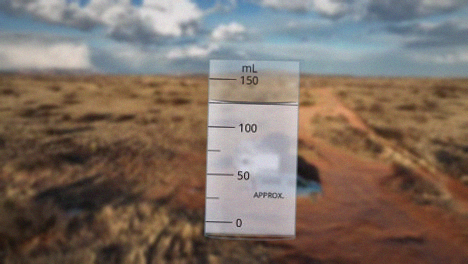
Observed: 125 mL
